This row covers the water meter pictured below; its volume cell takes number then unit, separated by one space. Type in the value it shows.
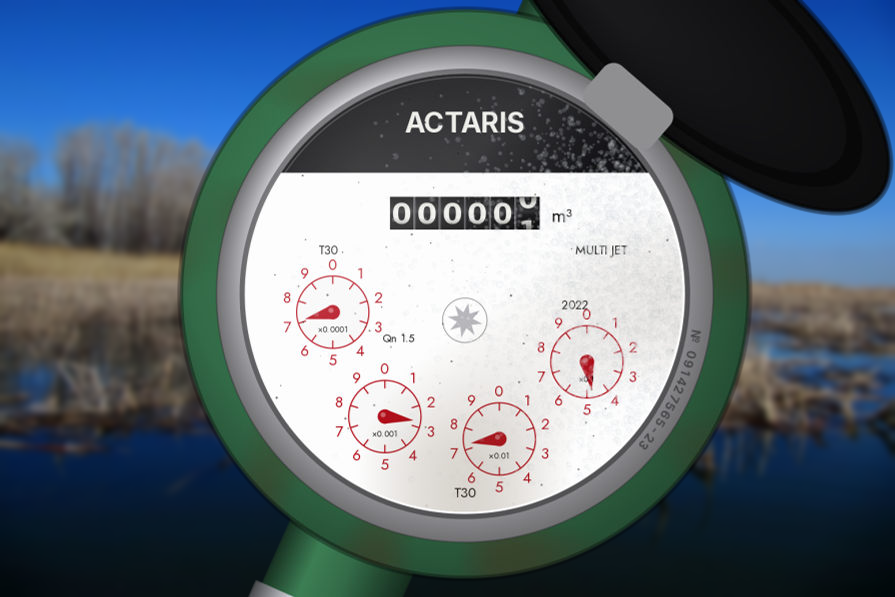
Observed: 0.4727 m³
